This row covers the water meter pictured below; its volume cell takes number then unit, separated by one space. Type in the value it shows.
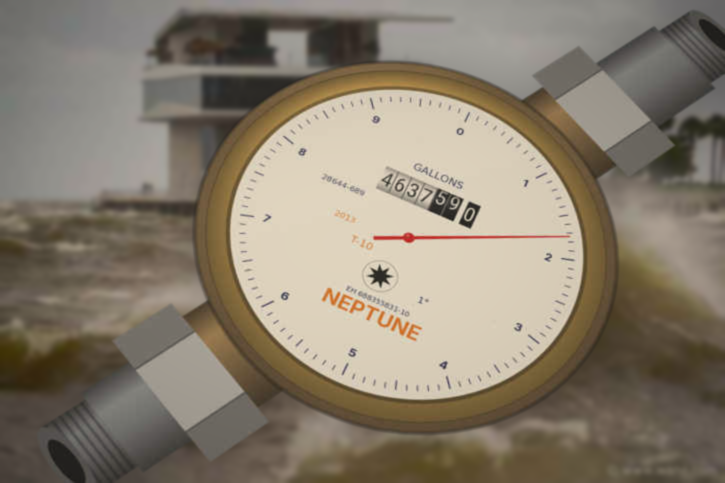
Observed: 4637591.7 gal
